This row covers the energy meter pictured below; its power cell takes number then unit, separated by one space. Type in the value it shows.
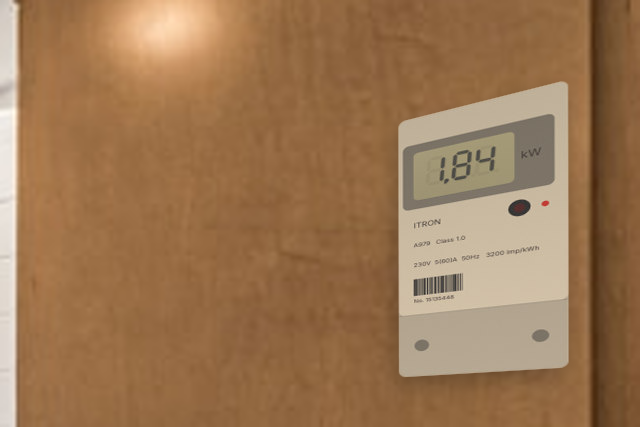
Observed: 1.84 kW
